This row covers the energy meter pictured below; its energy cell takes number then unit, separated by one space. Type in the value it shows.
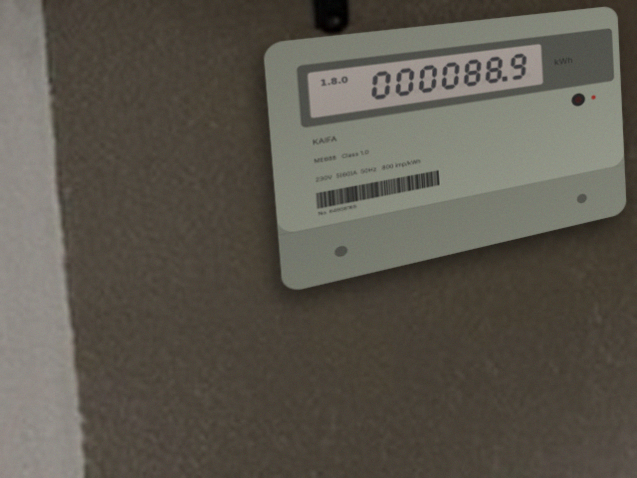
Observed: 88.9 kWh
